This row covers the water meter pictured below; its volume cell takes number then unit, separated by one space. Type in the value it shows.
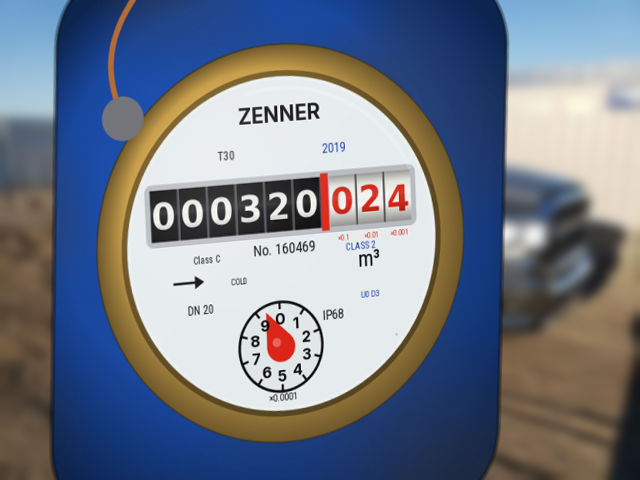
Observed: 320.0239 m³
